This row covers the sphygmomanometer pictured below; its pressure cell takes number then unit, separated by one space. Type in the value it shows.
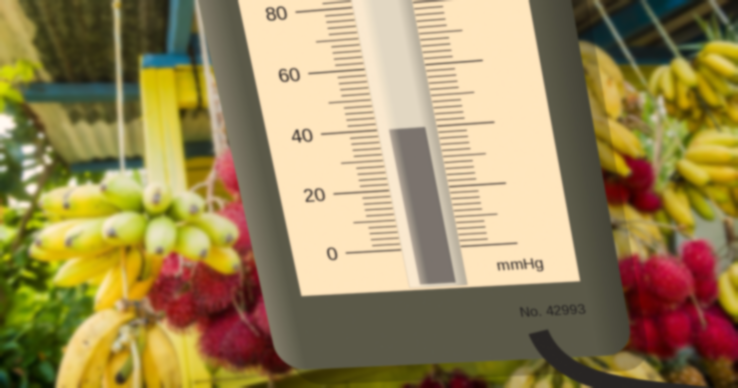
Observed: 40 mmHg
